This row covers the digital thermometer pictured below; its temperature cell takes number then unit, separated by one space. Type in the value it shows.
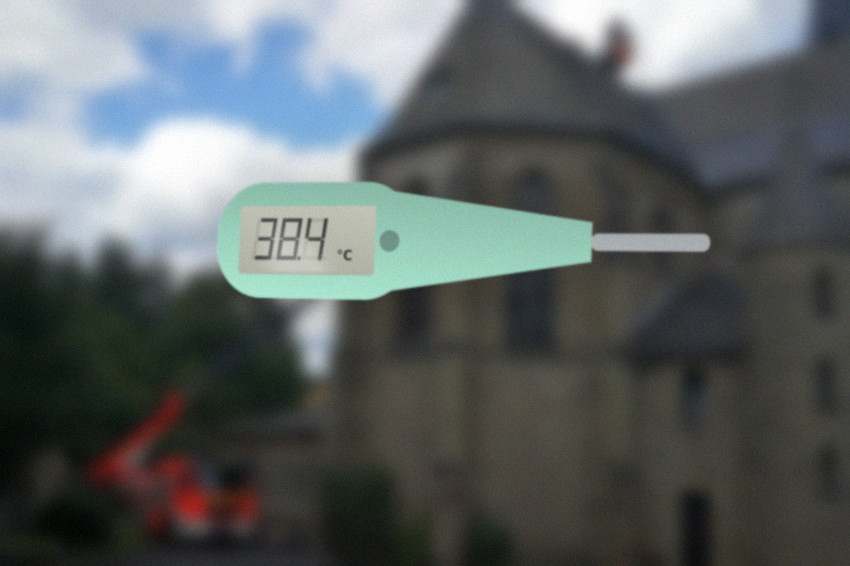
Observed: 38.4 °C
